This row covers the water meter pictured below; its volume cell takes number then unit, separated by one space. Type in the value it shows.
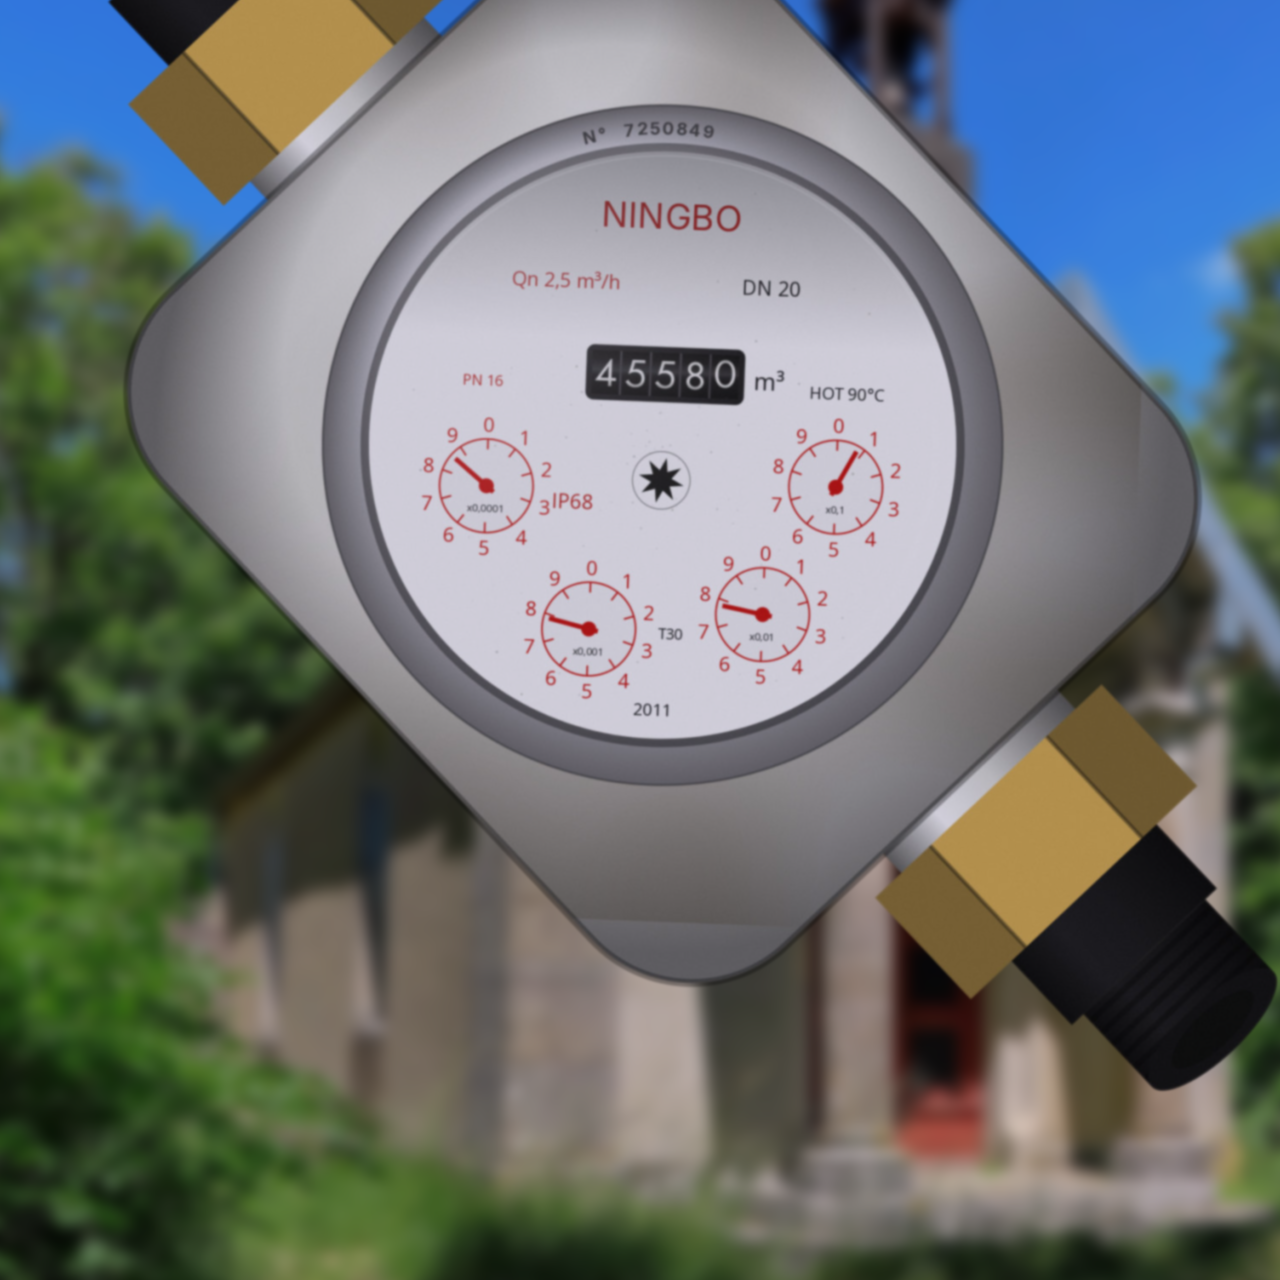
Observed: 45580.0778 m³
